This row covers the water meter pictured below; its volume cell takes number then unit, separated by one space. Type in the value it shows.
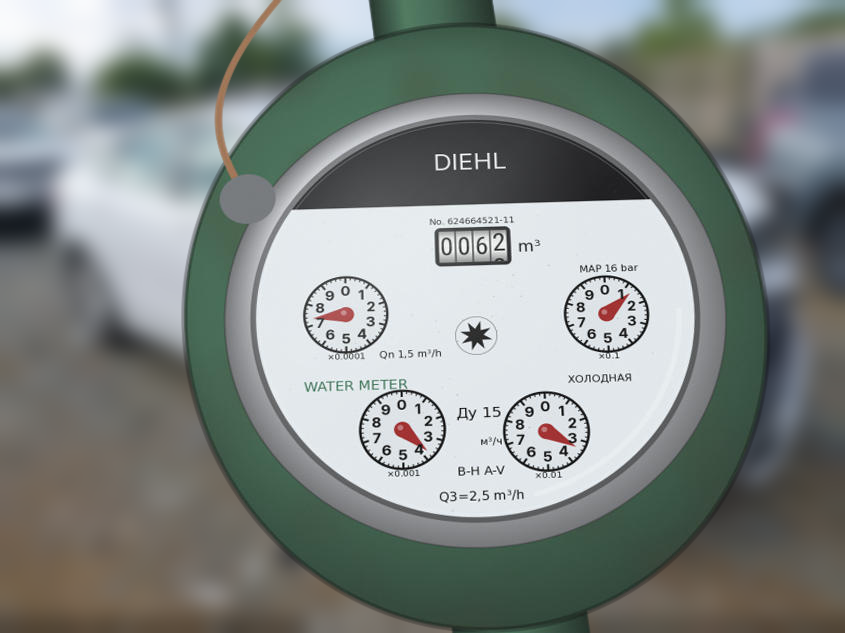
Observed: 62.1337 m³
